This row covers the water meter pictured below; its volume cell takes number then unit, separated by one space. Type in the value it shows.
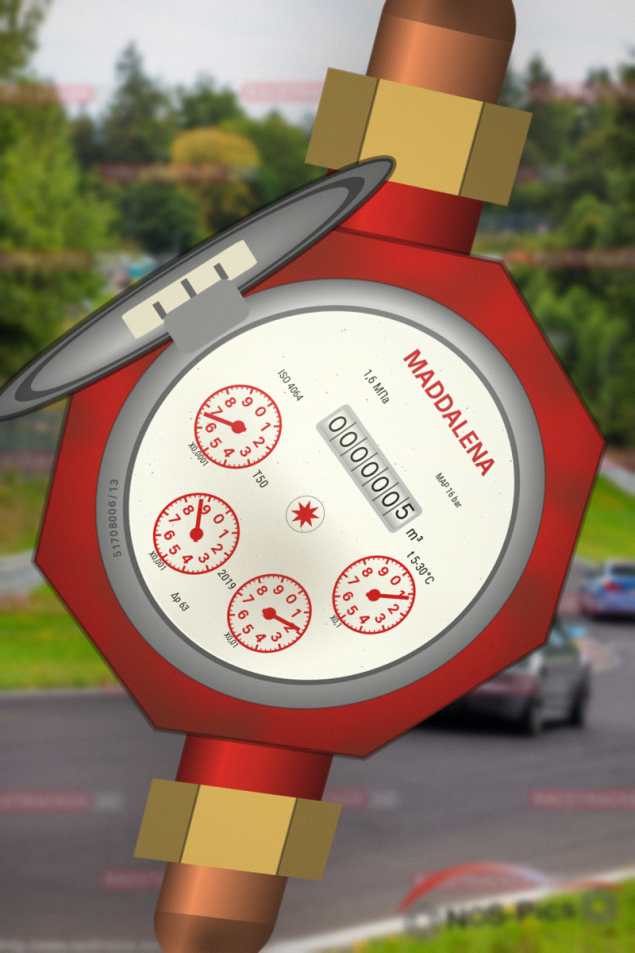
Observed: 5.1186 m³
